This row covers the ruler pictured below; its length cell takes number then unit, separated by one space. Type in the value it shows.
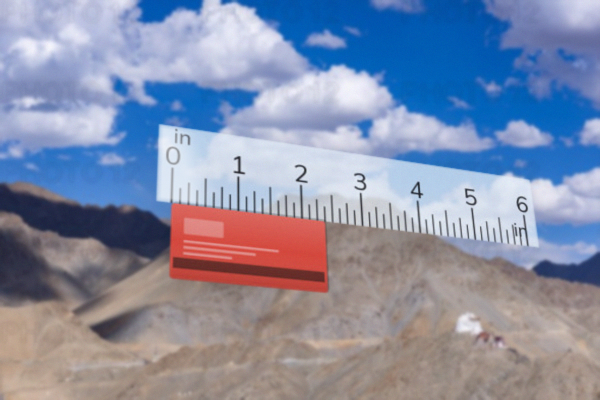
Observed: 2.375 in
